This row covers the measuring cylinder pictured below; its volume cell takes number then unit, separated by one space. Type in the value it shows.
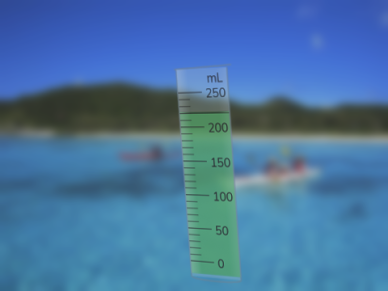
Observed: 220 mL
